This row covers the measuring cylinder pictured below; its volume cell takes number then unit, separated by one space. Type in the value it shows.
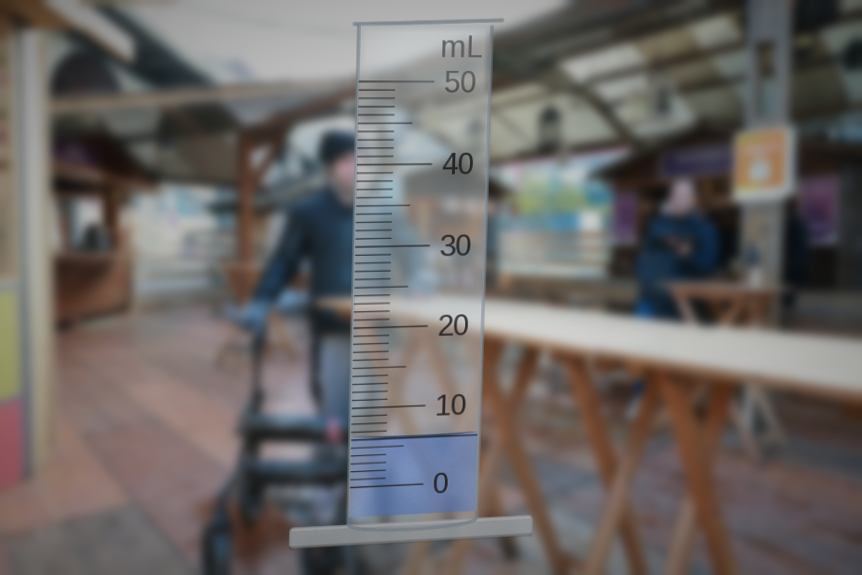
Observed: 6 mL
